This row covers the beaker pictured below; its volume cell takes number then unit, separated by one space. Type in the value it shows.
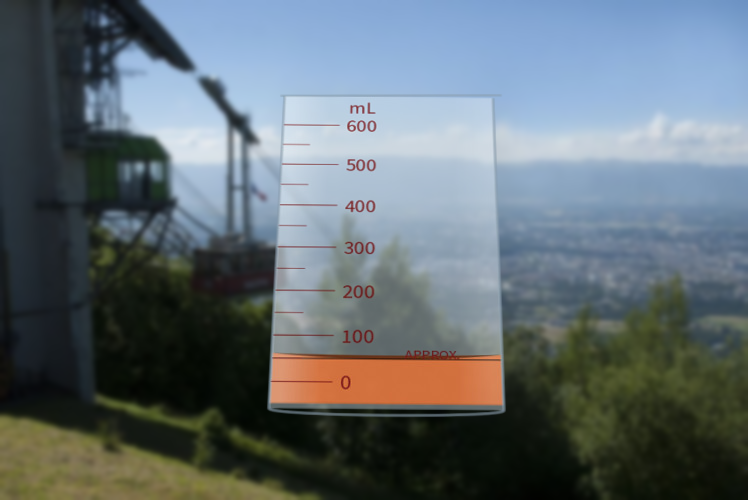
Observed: 50 mL
